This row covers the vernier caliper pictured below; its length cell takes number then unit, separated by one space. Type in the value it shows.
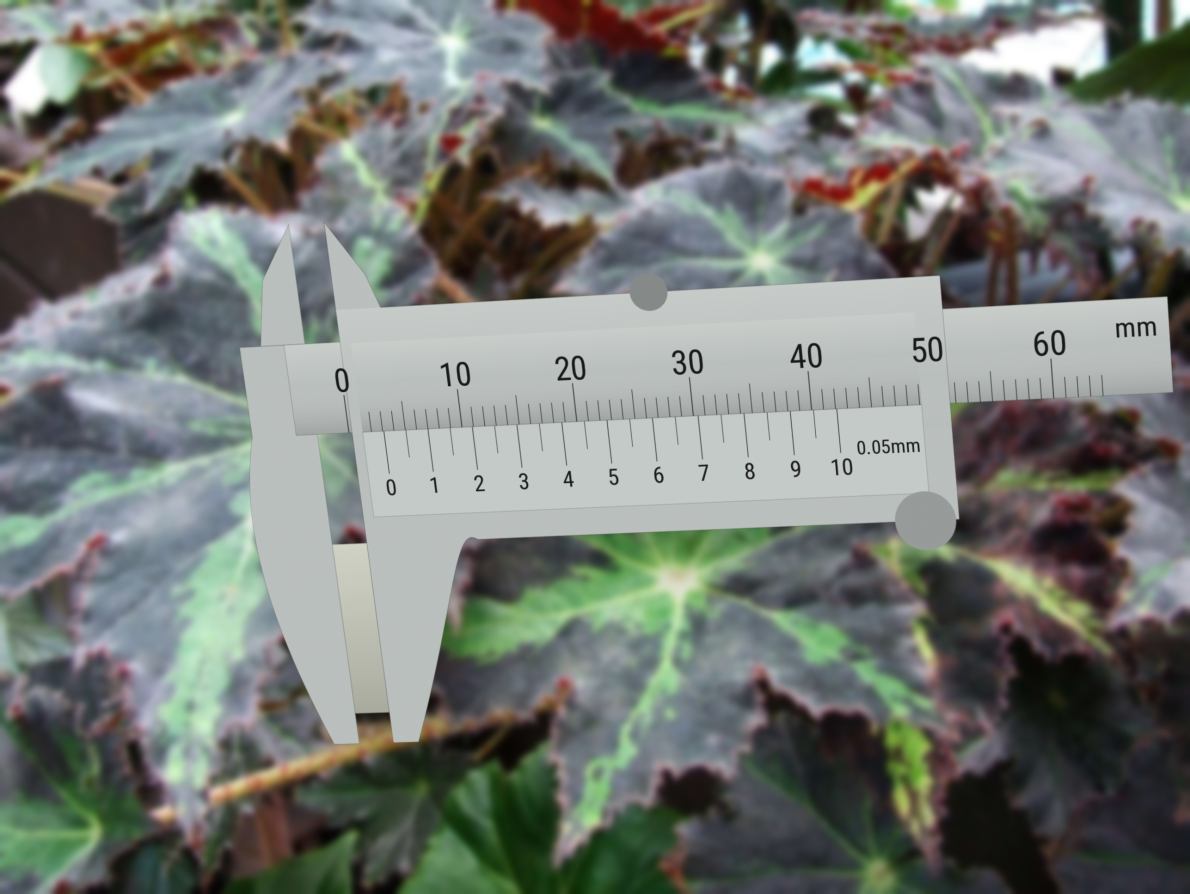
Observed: 3.1 mm
